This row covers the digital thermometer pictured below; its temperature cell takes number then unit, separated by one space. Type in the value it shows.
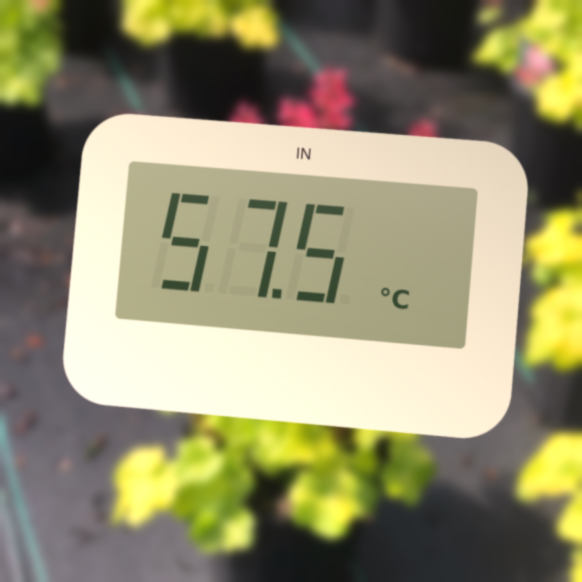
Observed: 57.5 °C
